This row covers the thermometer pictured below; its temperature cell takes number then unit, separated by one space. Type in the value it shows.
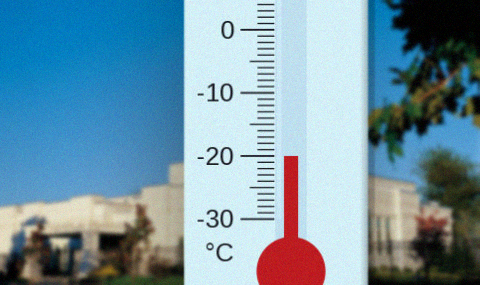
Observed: -20 °C
